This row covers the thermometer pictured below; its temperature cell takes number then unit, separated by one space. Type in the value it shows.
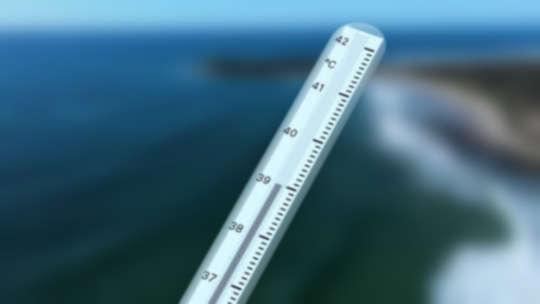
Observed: 39 °C
